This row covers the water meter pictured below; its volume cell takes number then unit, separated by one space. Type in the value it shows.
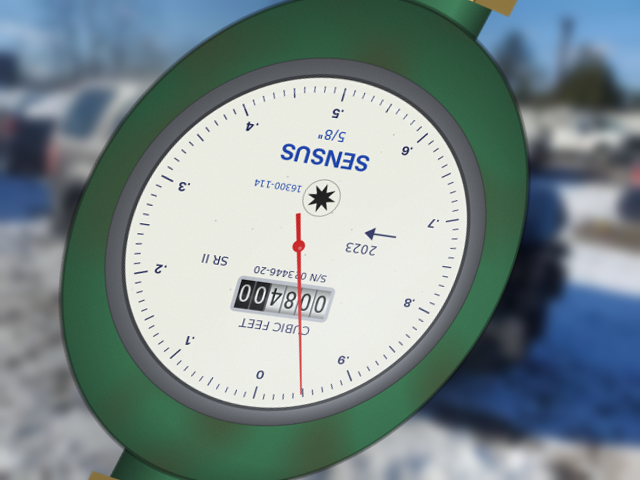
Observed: 8399.95 ft³
